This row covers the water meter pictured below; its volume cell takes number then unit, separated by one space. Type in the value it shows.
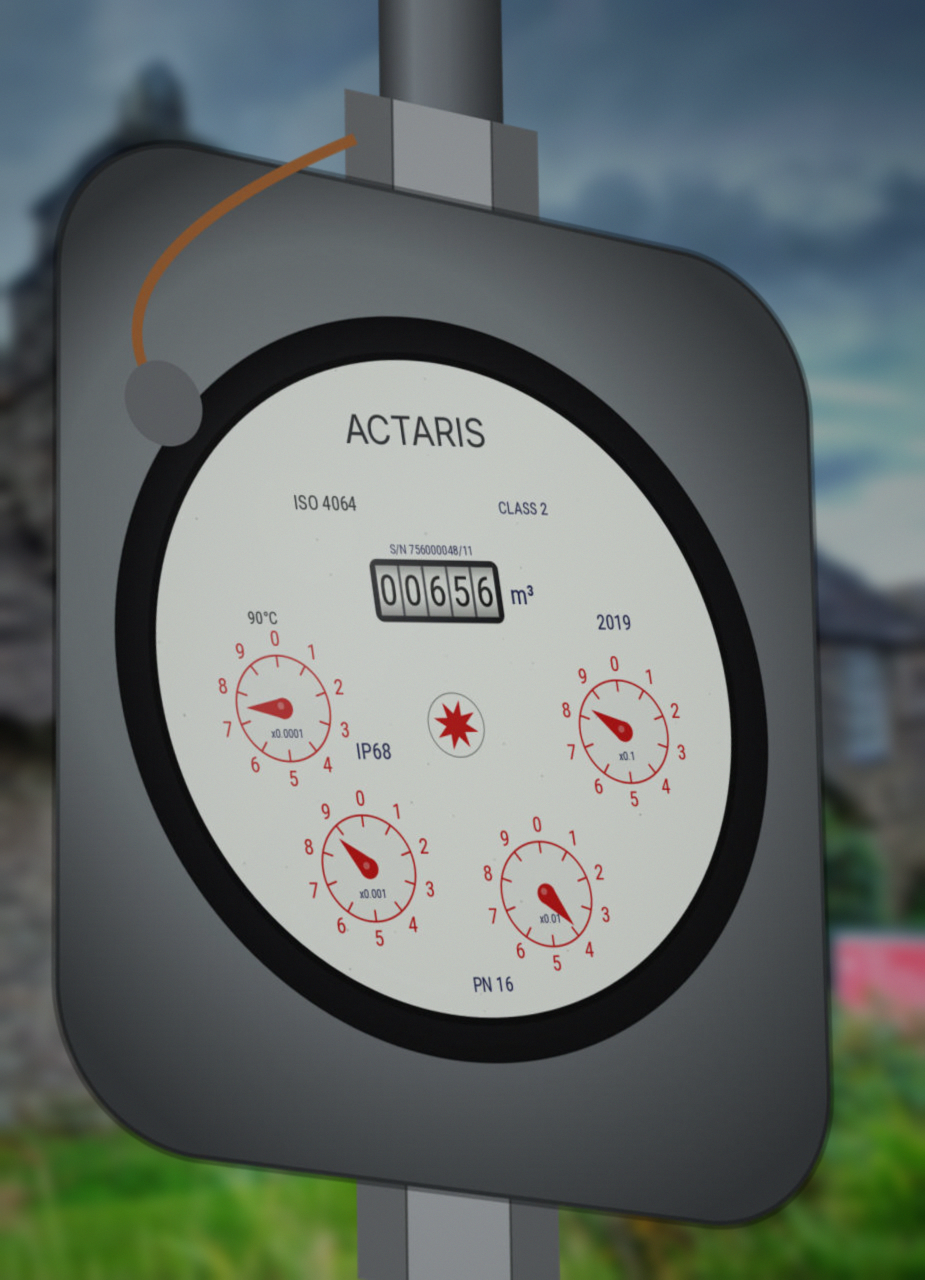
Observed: 656.8387 m³
